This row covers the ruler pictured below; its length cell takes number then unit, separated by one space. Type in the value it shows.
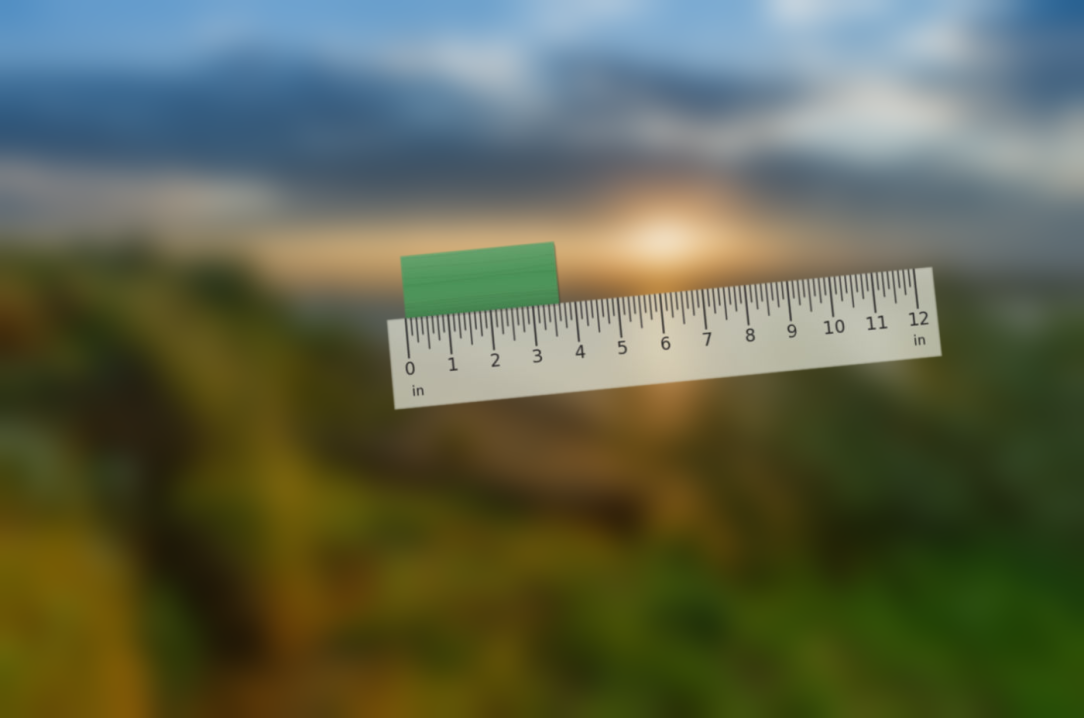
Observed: 3.625 in
